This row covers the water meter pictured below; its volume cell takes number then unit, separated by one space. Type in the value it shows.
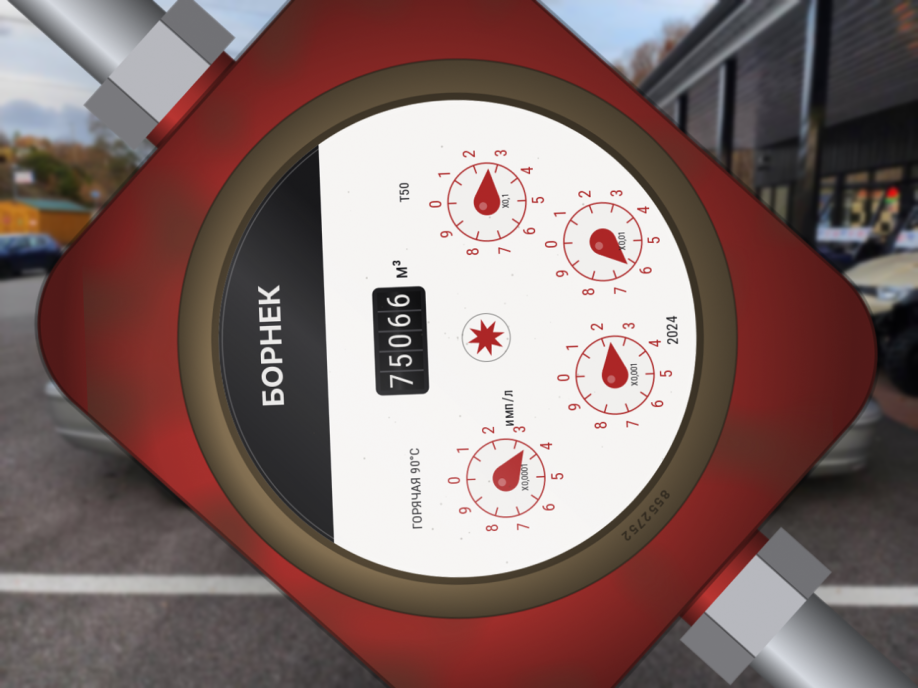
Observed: 75066.2623 m³
